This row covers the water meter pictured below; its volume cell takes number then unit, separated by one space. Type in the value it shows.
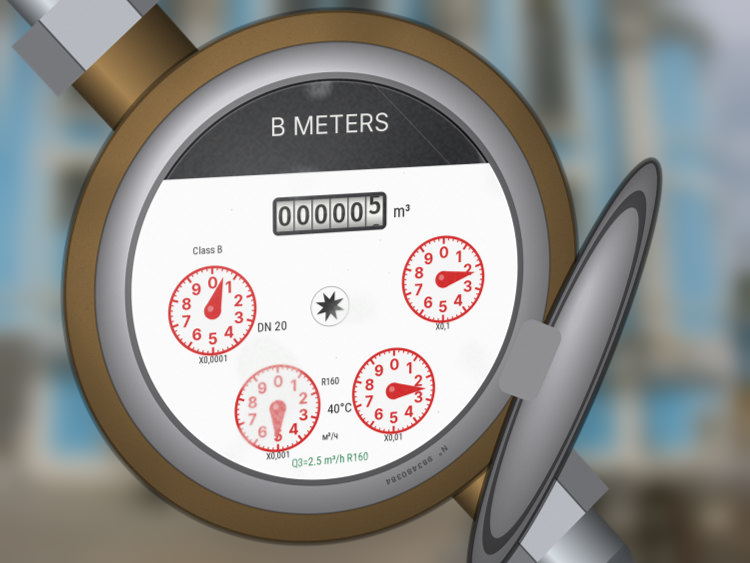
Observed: 5.2250 m³
